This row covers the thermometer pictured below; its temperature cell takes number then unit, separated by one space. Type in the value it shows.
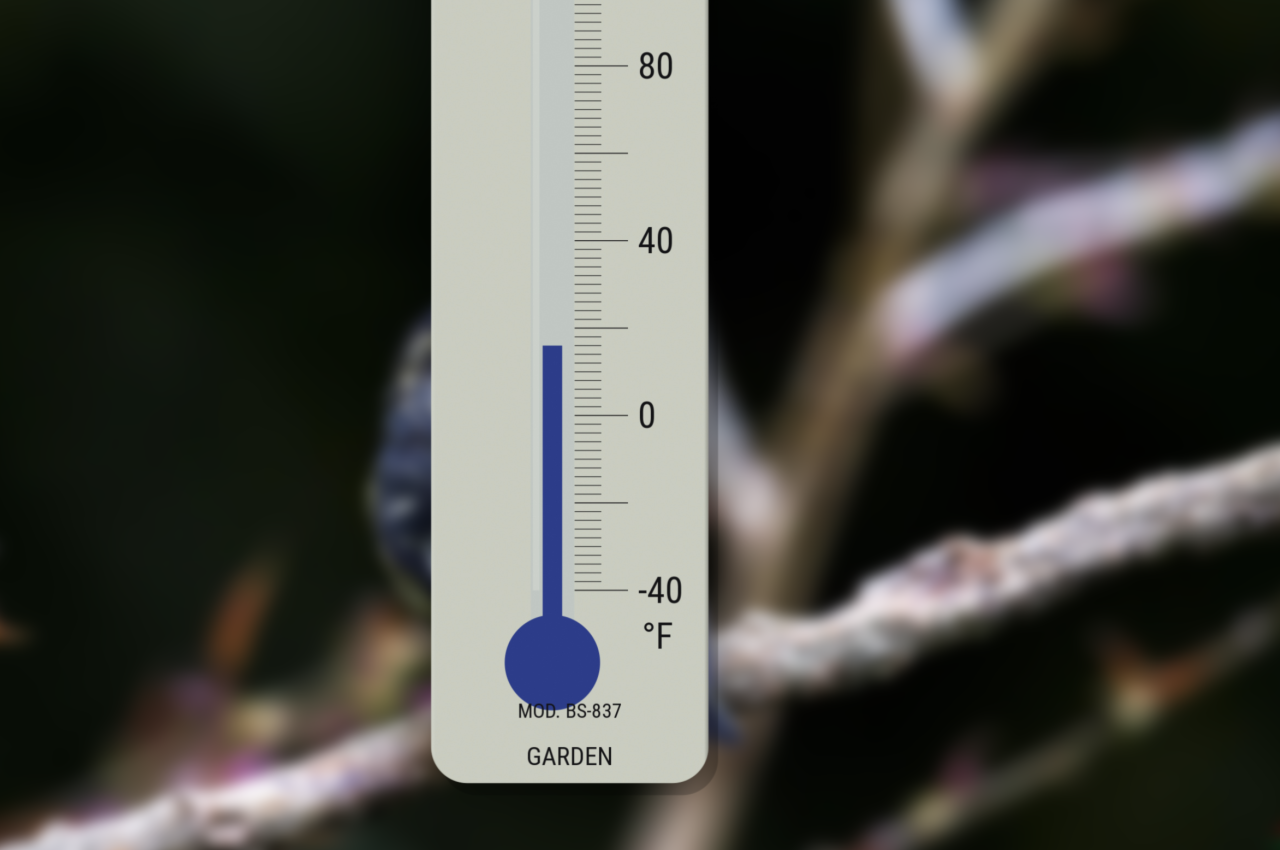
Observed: 16 °F
